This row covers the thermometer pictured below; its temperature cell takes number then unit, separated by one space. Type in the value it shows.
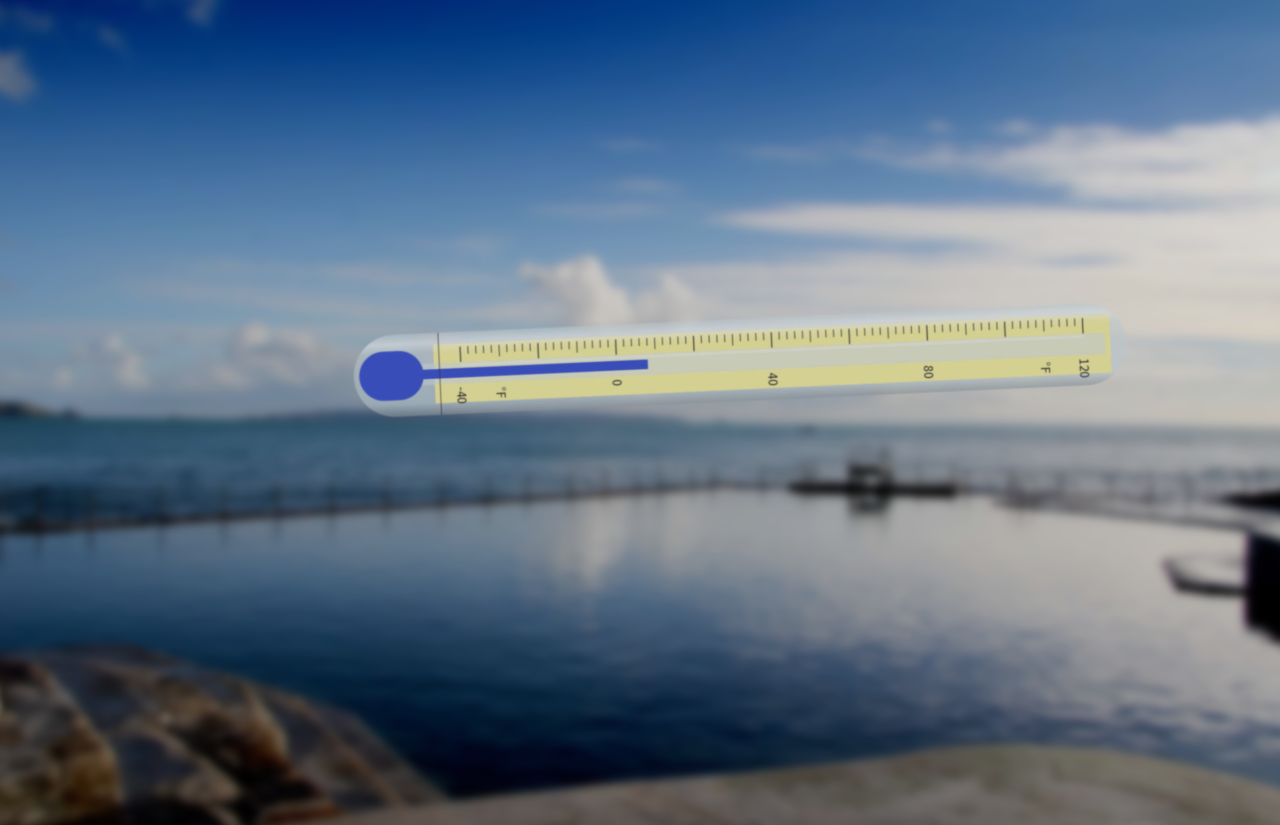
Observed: 8 °F
